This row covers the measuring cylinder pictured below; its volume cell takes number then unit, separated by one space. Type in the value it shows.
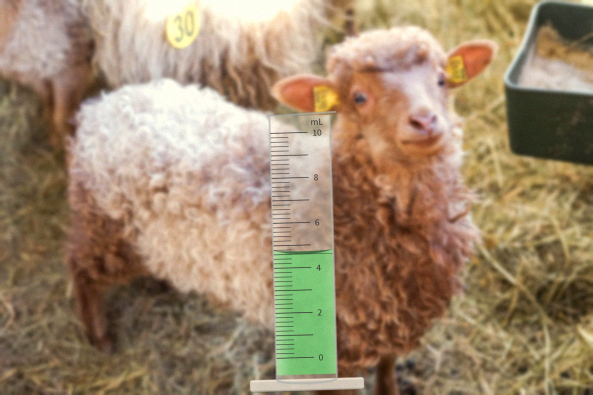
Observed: 4.6 mL
